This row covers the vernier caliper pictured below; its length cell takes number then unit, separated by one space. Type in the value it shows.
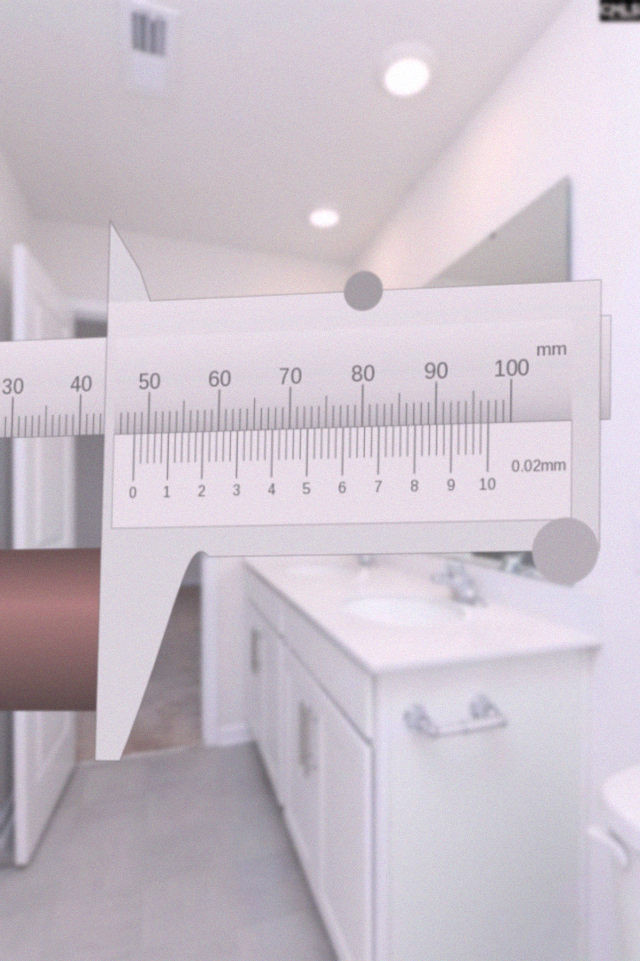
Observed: 48.0 mm
